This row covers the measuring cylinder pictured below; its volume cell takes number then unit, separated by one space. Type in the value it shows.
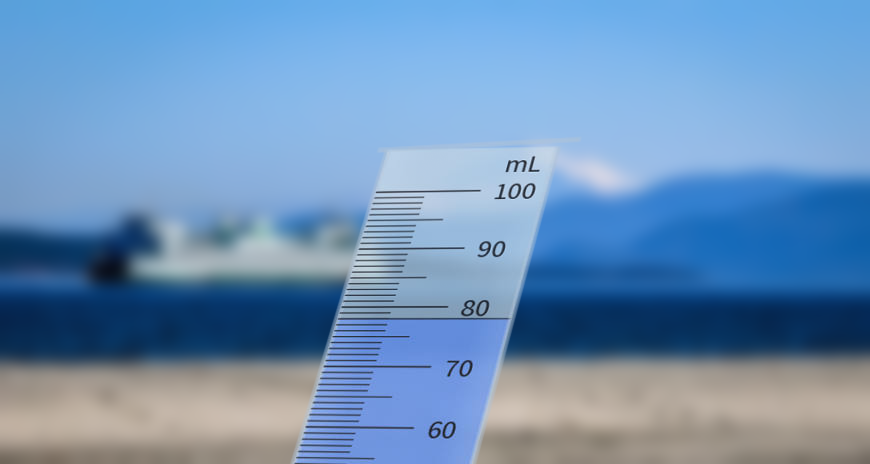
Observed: 78 mL
